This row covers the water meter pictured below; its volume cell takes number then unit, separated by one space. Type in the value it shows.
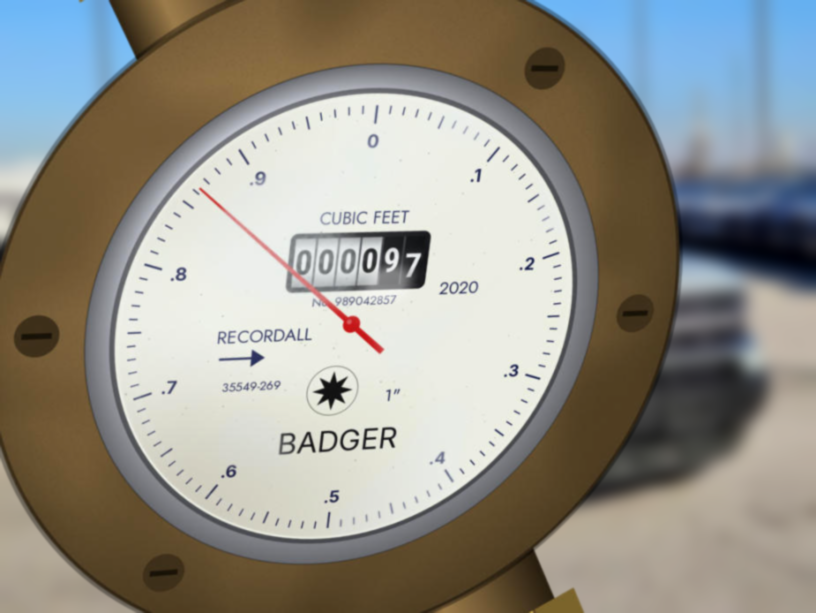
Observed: 96.86 ft³
